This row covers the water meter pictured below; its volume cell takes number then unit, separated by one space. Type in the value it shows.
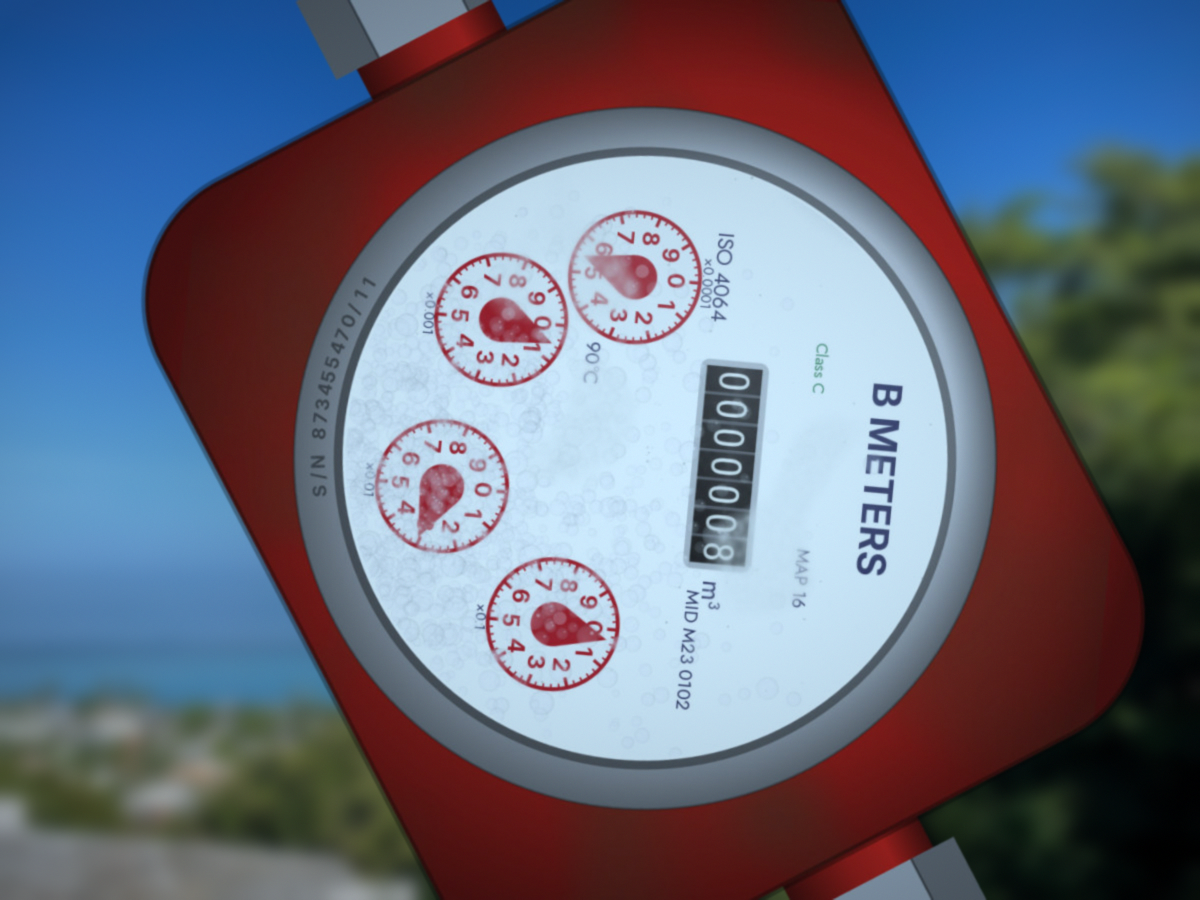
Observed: 8.0305 m³
